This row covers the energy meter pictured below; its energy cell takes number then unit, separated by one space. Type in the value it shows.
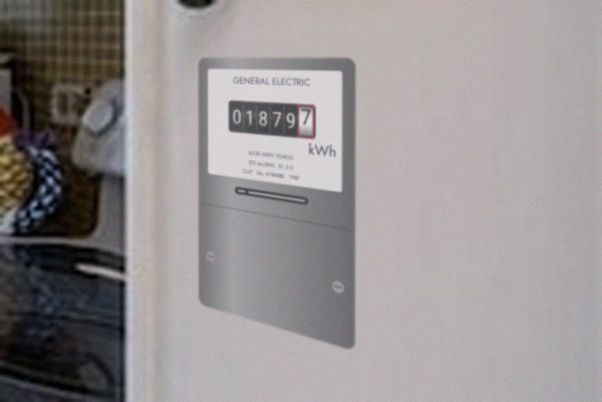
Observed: 1879.7 kWh
